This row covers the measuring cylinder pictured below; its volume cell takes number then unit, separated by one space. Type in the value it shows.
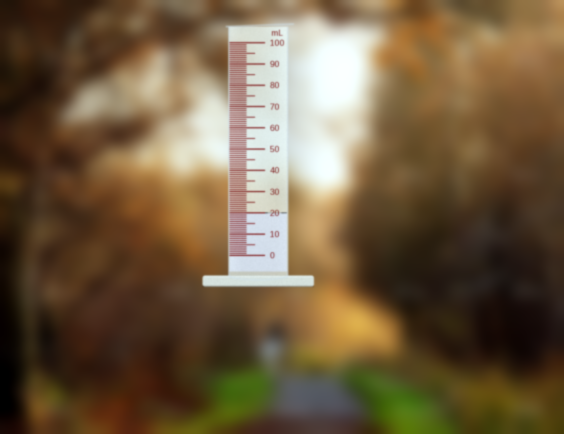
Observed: 20 mL
